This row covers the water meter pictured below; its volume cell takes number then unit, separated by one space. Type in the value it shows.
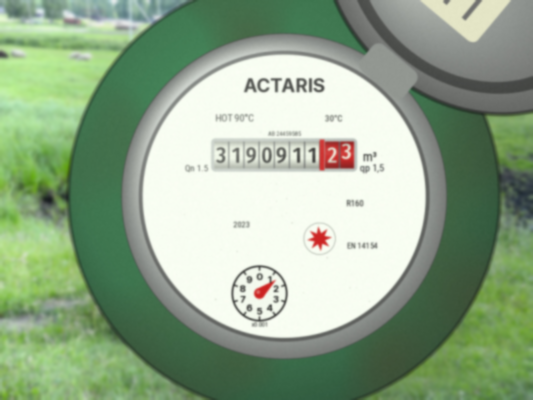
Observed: 3190911.231 m³
